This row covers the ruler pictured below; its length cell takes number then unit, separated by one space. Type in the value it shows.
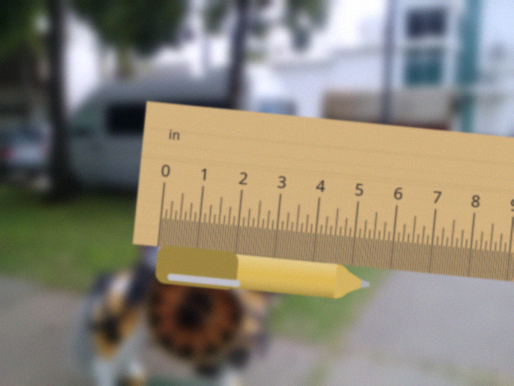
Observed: 5.5 in
